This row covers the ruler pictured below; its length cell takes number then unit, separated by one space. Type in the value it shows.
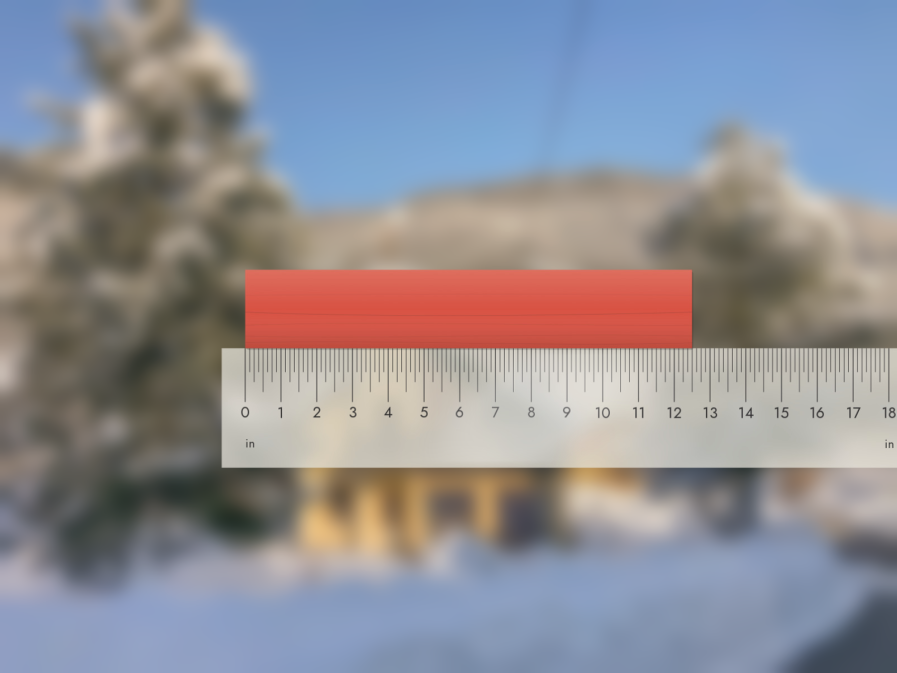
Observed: 12.5 in
